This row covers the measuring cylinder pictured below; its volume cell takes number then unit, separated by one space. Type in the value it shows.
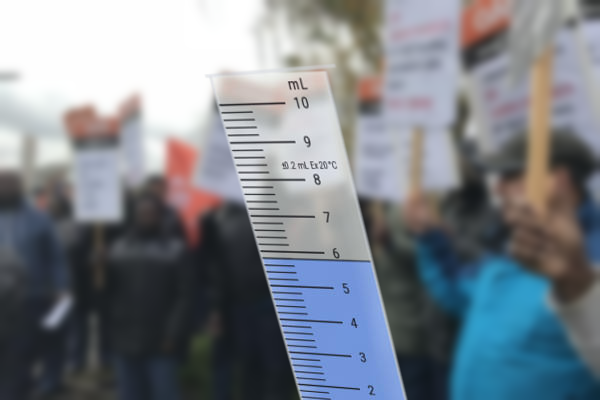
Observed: 5.8 mL
